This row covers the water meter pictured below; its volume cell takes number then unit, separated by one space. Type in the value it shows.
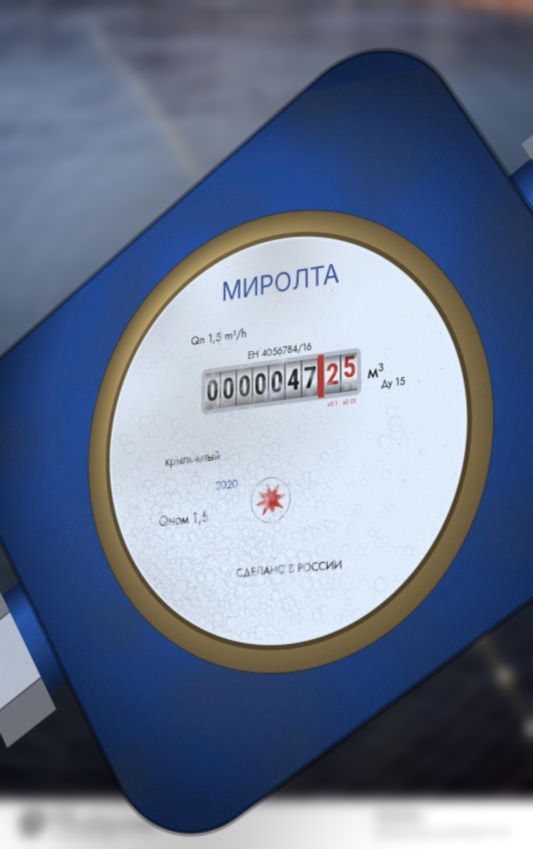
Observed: 47.25 m³
